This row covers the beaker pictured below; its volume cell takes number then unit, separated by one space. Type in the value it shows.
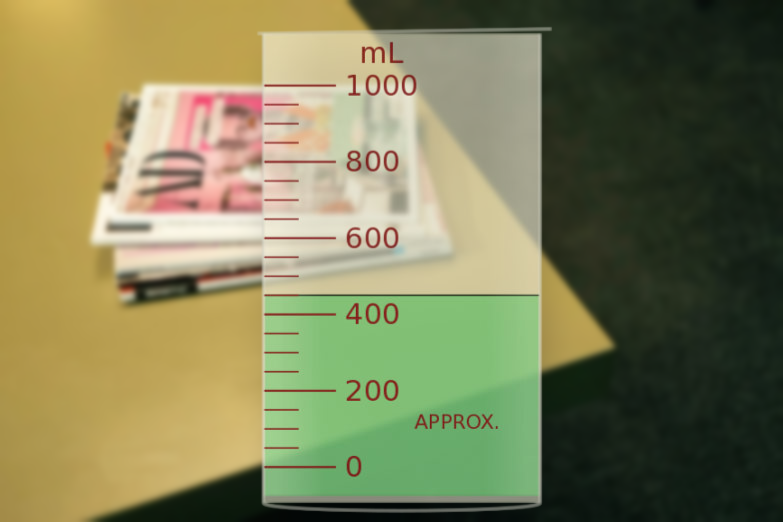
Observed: 450 mL
